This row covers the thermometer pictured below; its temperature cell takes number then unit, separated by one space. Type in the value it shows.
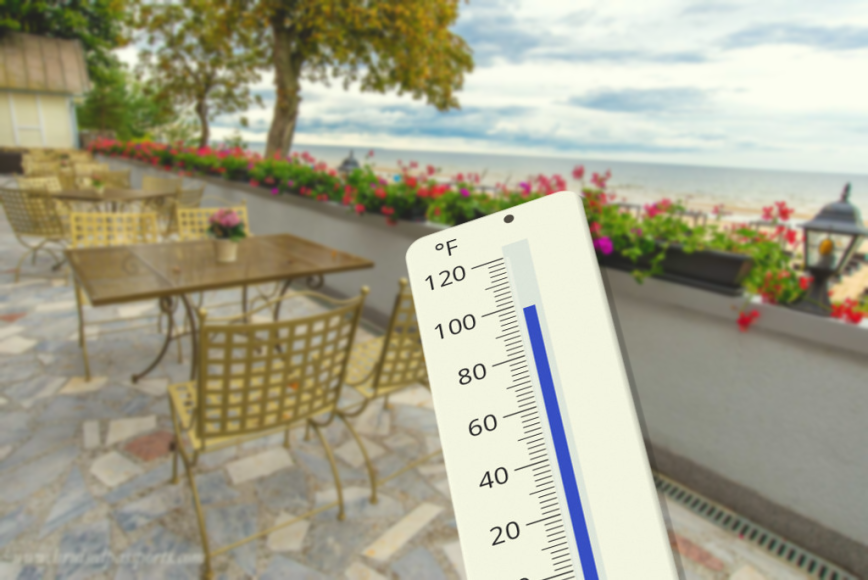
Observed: 98 °F
